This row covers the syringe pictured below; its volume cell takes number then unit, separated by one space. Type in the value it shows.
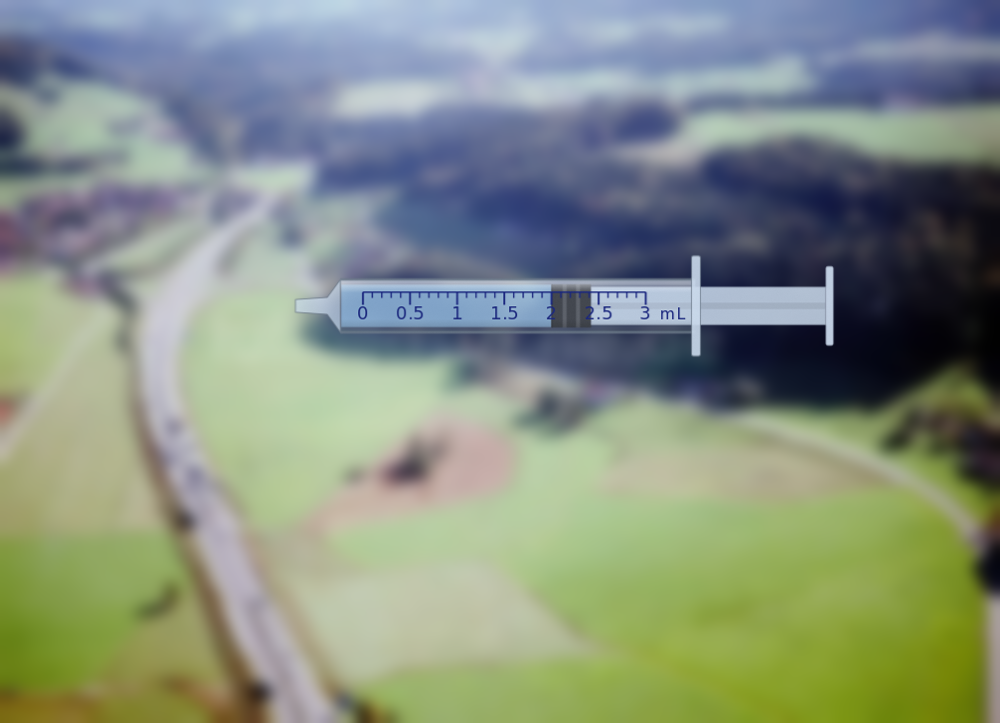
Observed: 2 mL
